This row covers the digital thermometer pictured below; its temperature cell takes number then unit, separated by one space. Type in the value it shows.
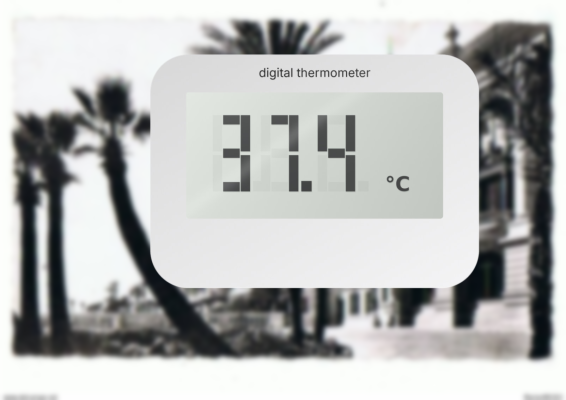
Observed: 37.4 °C
